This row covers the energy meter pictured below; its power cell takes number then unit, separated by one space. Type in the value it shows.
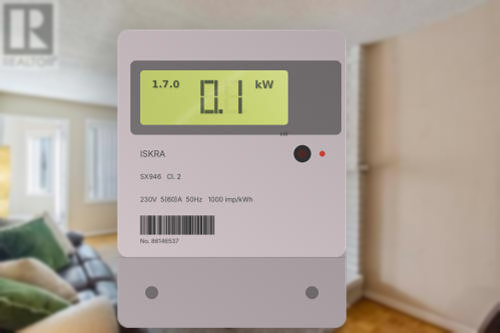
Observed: 0.1 kW
